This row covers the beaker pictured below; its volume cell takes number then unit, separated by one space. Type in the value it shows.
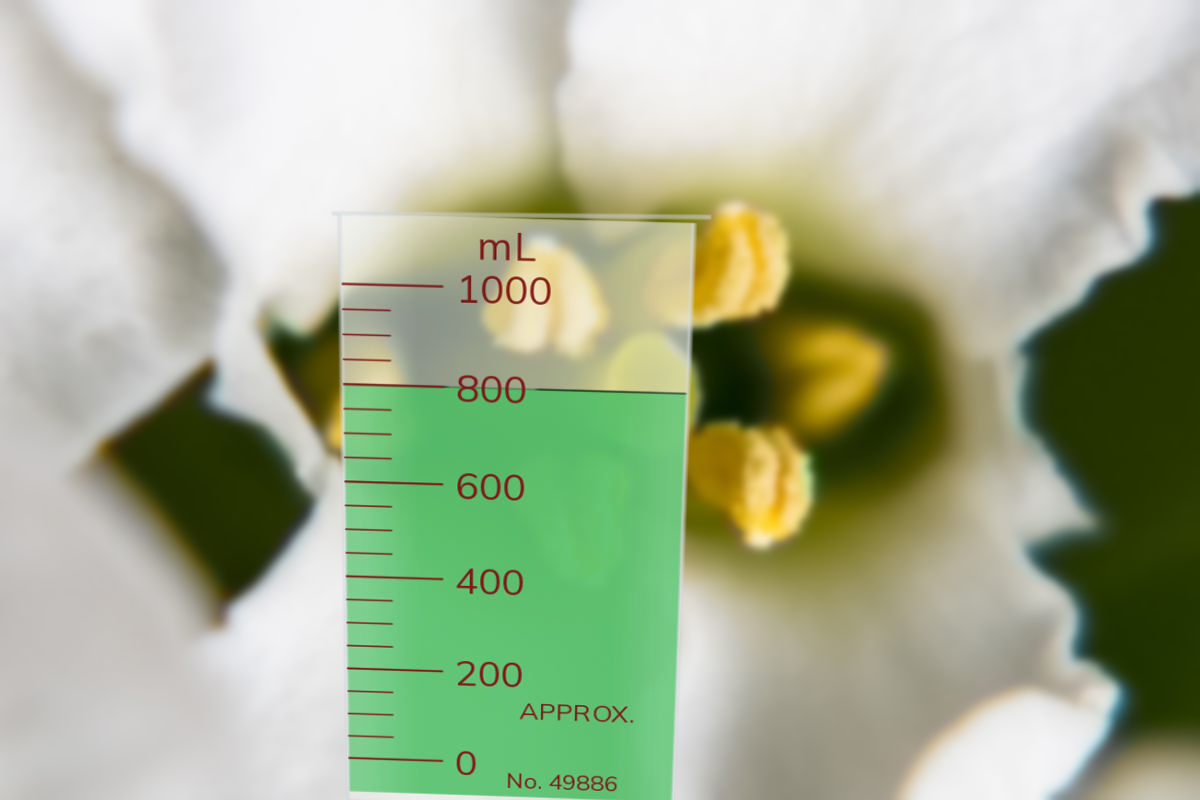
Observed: 800 mL
